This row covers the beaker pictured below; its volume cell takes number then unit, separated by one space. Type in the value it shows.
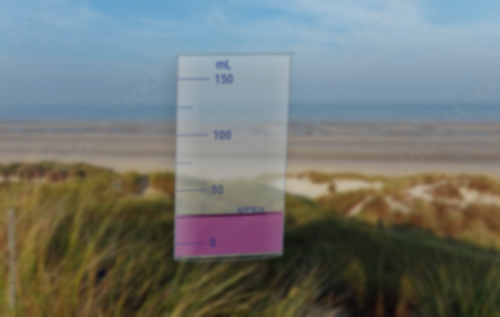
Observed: 25 mL
